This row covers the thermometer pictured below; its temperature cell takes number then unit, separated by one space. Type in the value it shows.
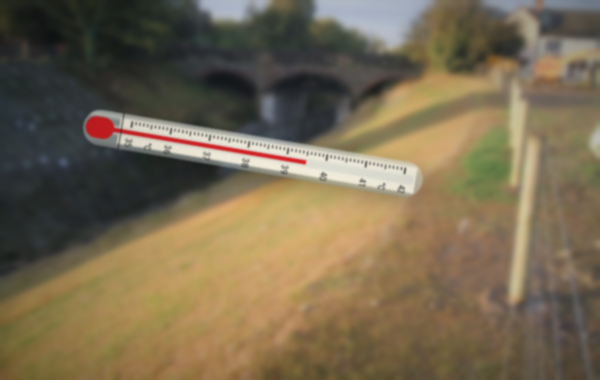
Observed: 39.5 °C
